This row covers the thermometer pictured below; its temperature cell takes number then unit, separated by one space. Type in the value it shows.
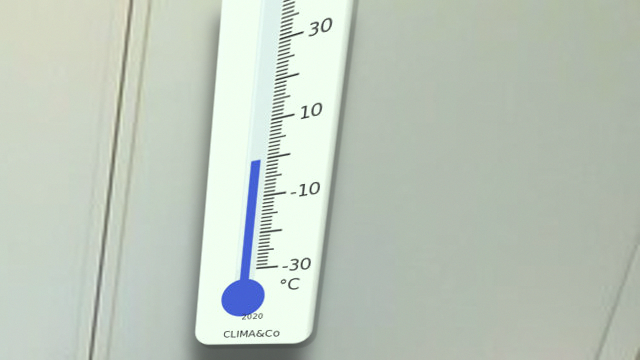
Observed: 0 °C
